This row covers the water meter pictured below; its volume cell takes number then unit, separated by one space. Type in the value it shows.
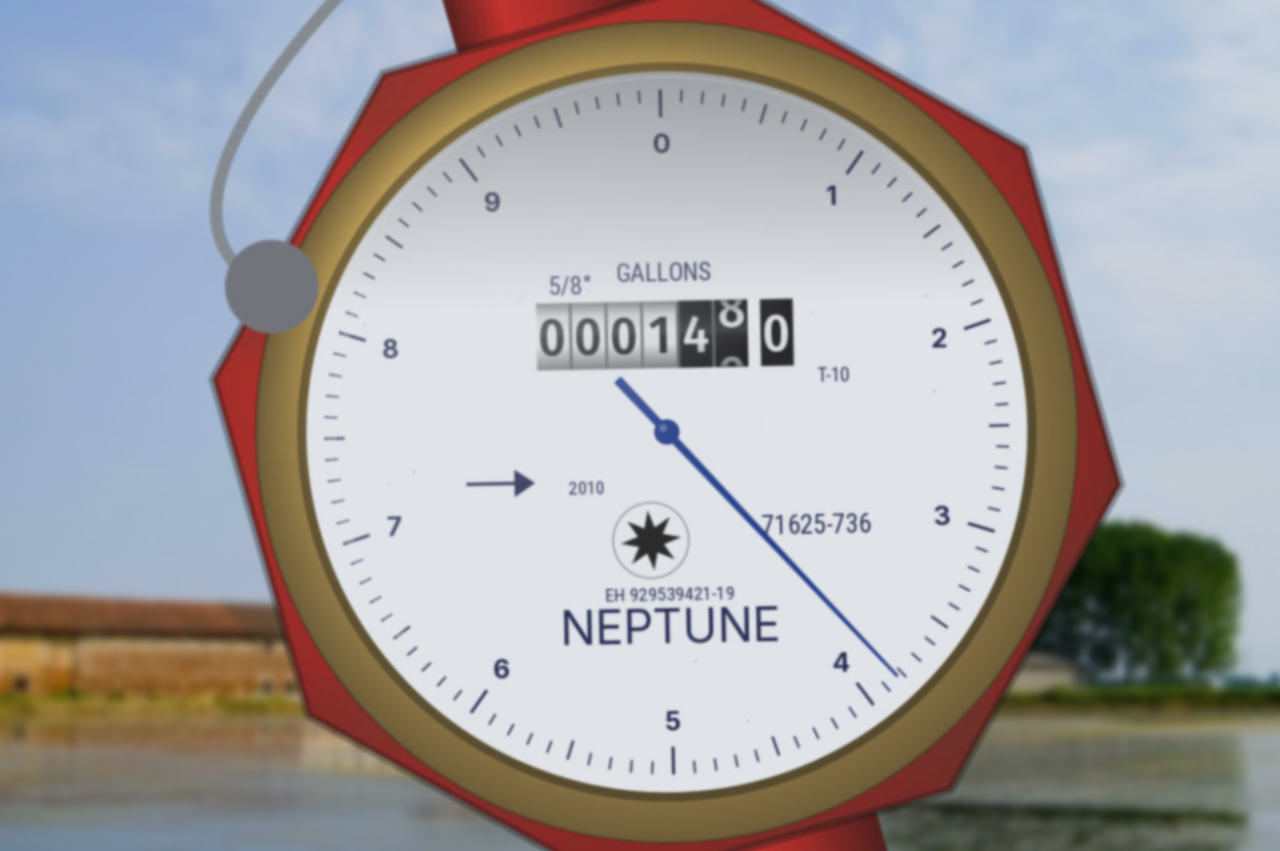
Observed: 1483.8 gal
